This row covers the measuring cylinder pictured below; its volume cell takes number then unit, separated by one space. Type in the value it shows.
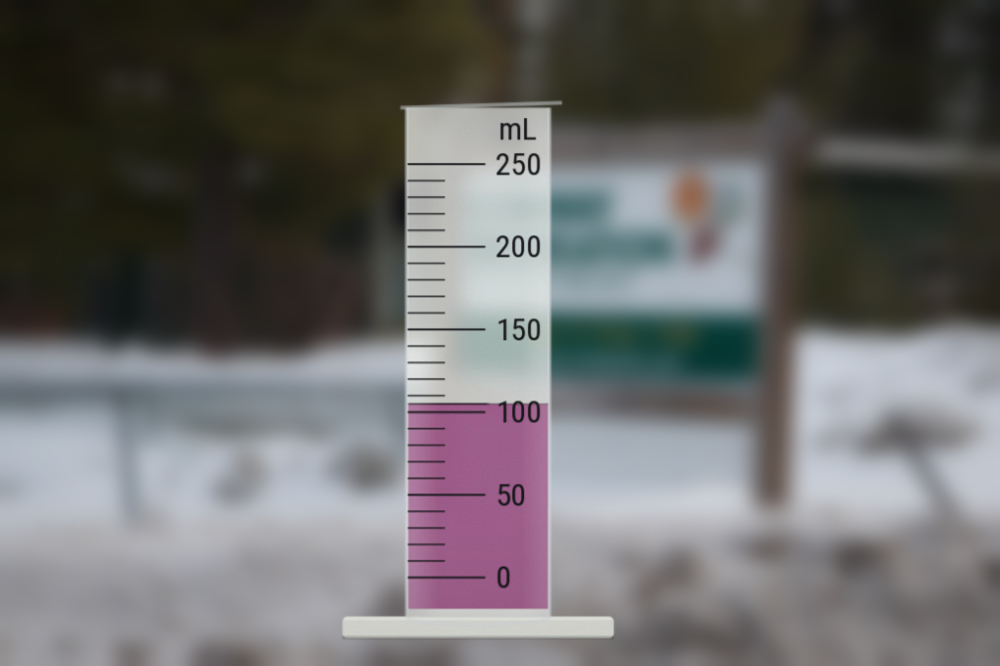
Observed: 105 mL
